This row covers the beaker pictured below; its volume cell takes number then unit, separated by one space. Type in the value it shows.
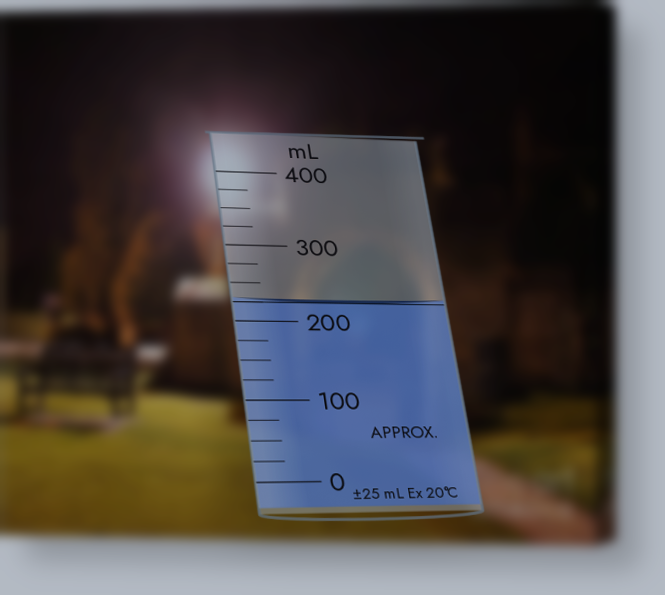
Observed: 225 mL
